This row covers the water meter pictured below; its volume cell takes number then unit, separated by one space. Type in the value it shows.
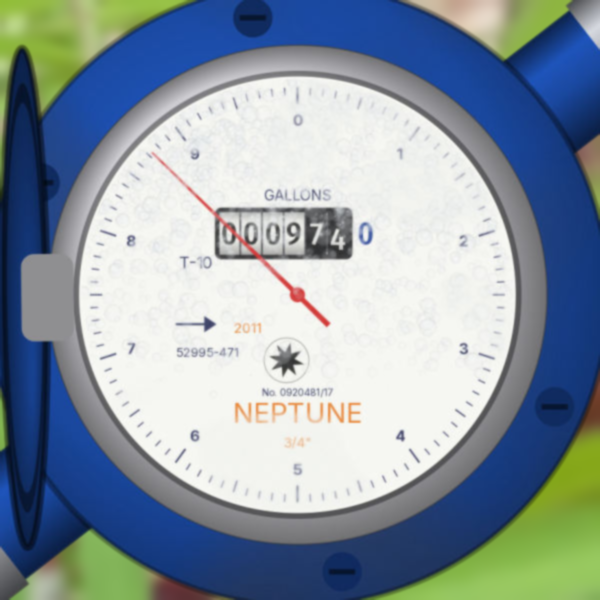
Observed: 9738.7 gal
